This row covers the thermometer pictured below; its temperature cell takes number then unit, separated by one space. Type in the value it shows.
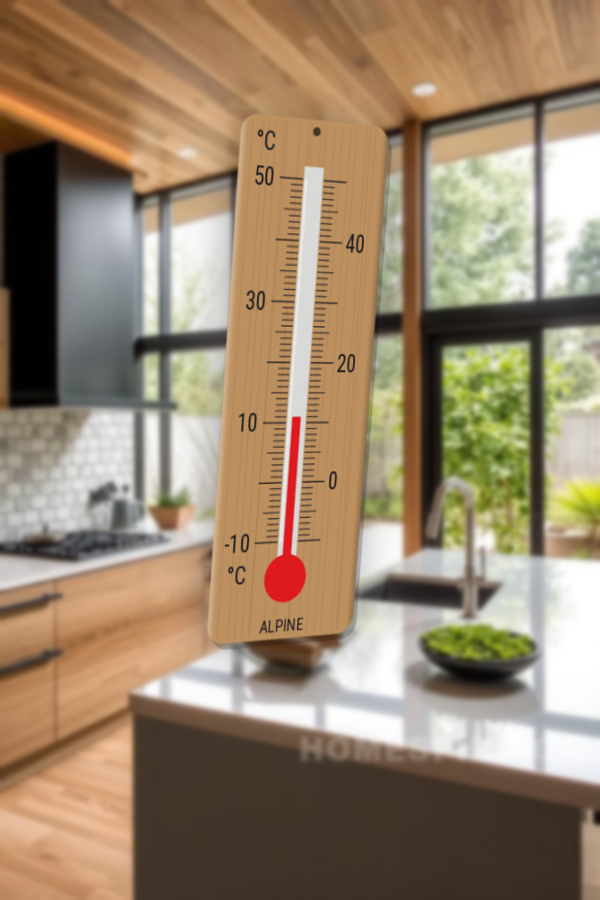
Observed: 11 °C
